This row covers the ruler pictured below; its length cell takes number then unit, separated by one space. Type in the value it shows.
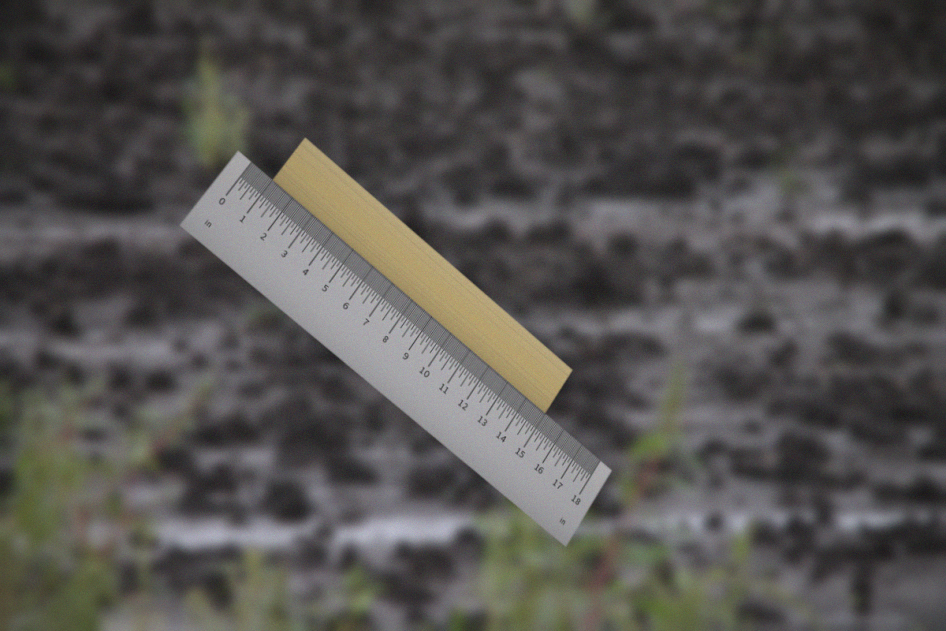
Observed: 14 in
